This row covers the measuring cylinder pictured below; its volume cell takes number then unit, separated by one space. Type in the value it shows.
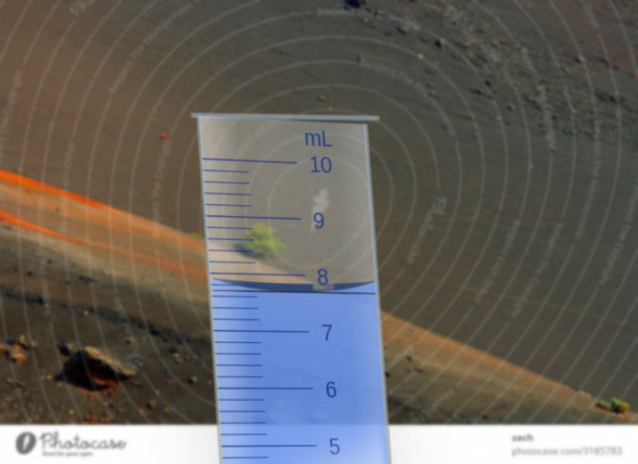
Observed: 7.7 mL
